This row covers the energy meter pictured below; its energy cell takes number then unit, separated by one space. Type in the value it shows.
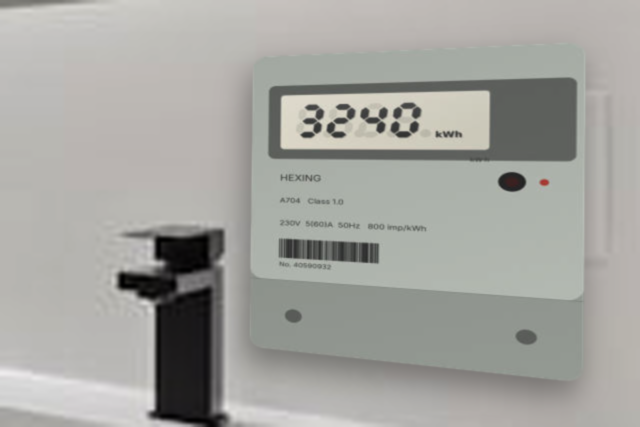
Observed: 3240 kWh
